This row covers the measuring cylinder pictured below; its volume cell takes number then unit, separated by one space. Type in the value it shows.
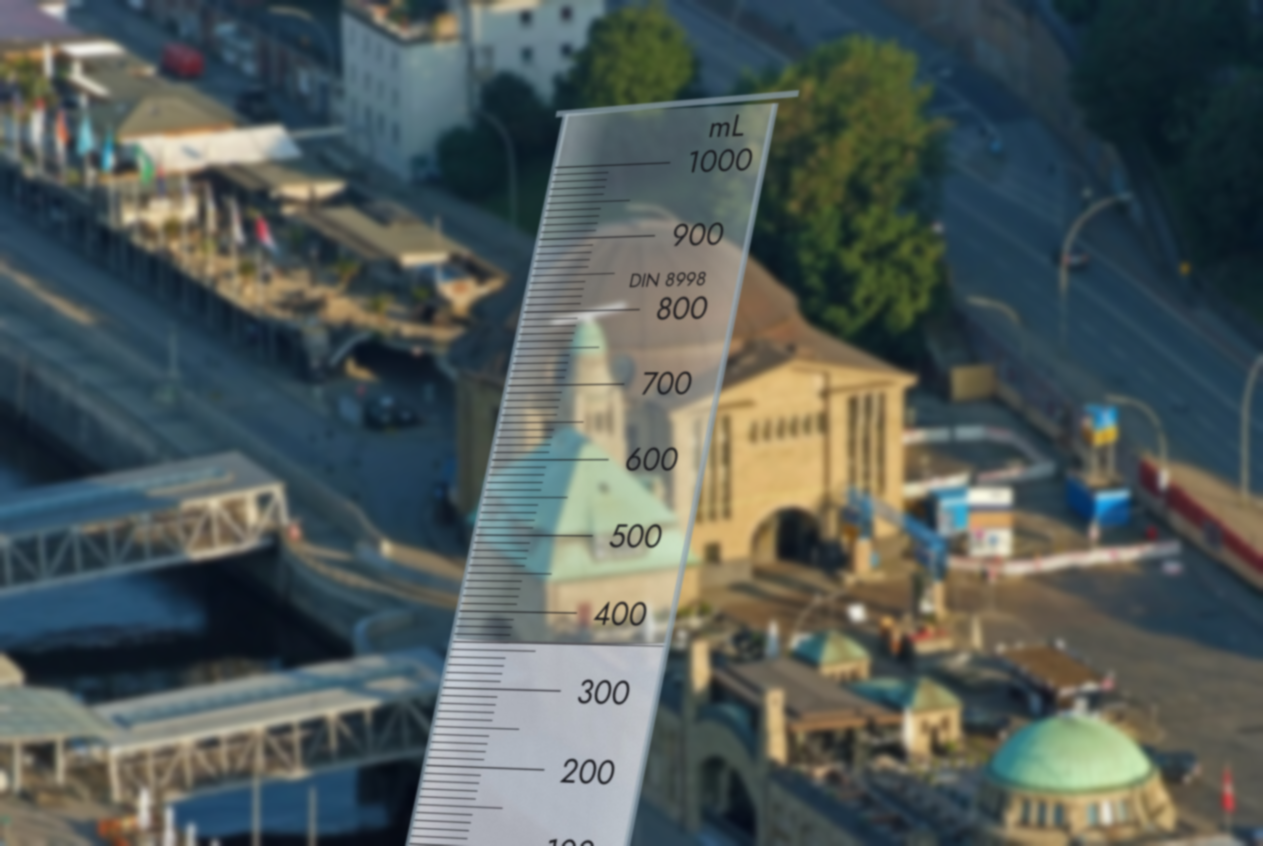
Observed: 360 mL
